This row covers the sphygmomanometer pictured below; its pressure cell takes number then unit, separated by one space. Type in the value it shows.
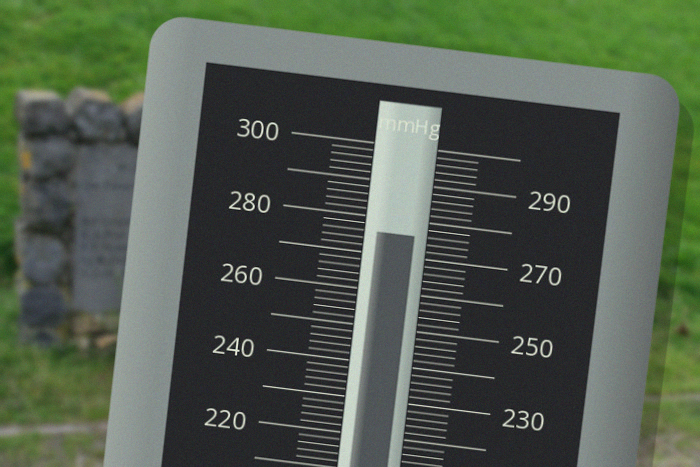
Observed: 276 mmHg
